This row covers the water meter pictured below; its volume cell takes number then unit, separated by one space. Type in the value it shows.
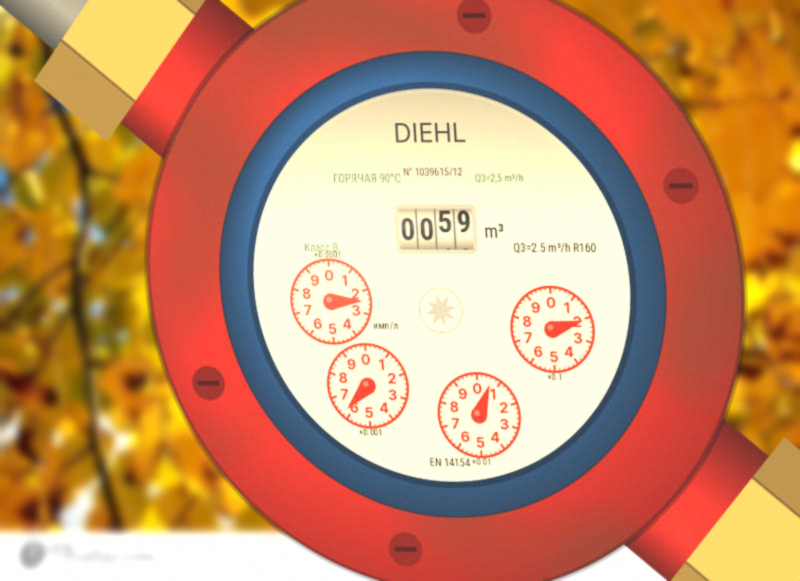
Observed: 59.2062 m³
